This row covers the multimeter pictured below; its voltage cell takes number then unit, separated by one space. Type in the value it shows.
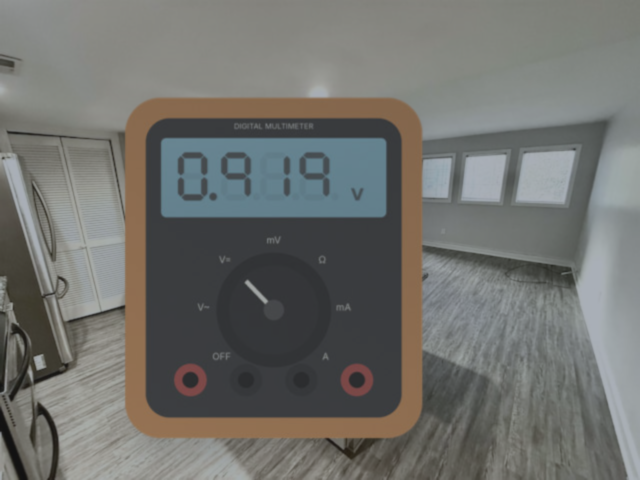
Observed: 0.919 V
